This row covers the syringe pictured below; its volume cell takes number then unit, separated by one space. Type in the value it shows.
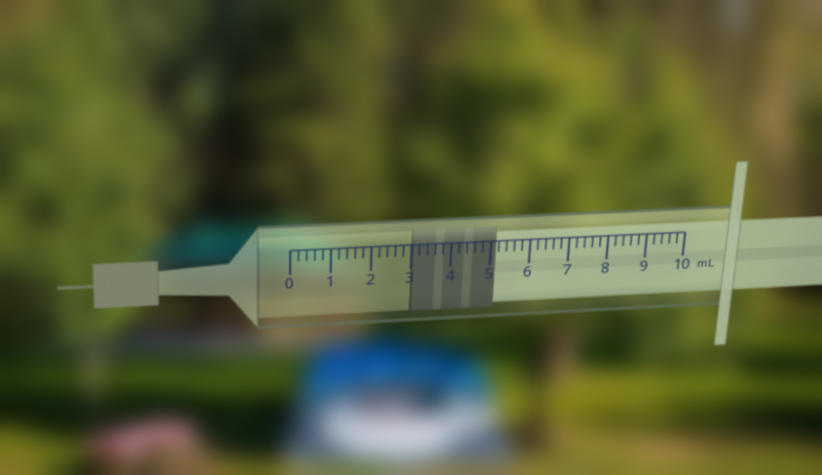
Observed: 3 mL
